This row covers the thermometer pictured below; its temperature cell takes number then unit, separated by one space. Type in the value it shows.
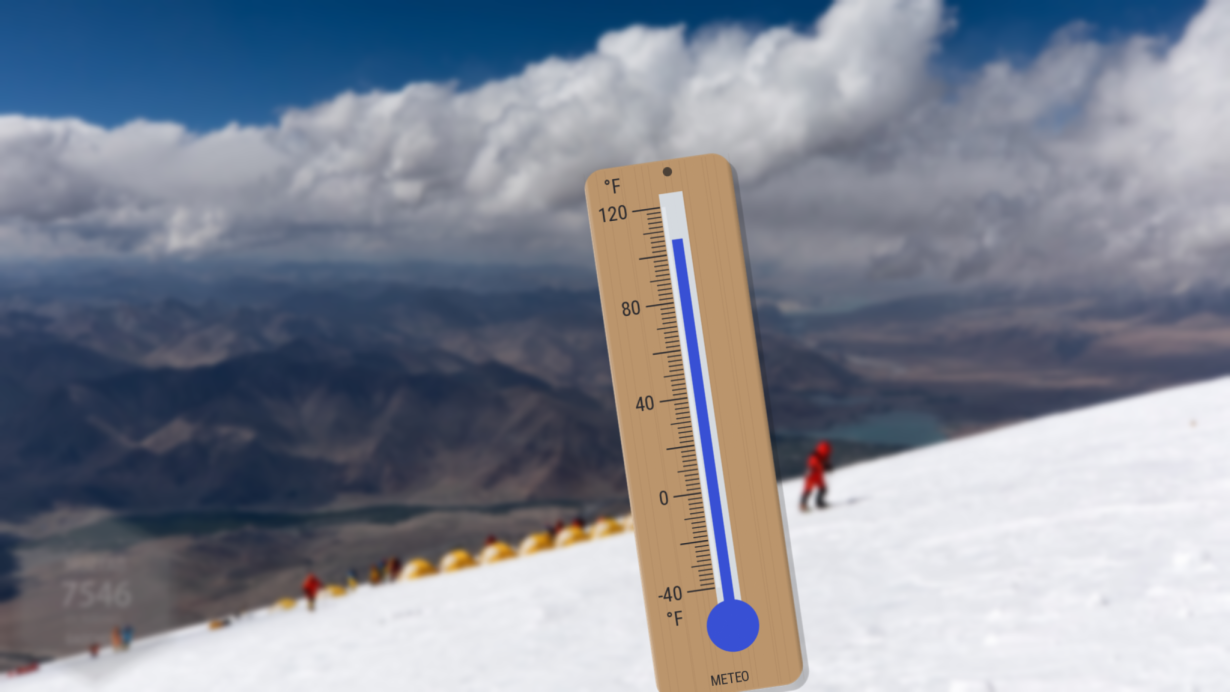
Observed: 106 °F
